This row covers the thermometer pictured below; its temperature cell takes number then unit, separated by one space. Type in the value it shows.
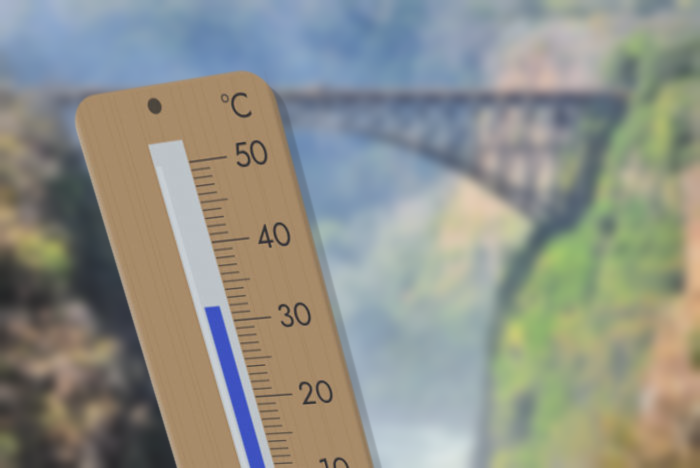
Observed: 32 °C
